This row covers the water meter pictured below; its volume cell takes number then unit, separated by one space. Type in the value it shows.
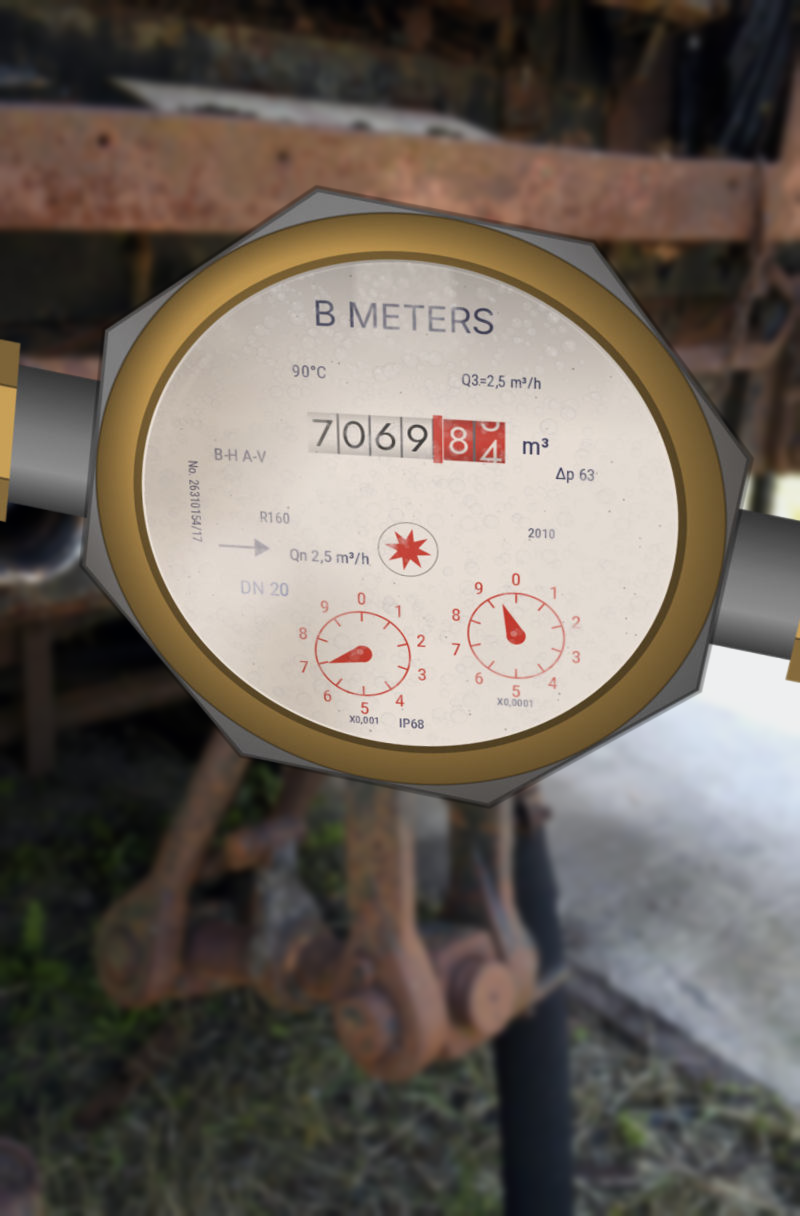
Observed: 7069.8369 m³
